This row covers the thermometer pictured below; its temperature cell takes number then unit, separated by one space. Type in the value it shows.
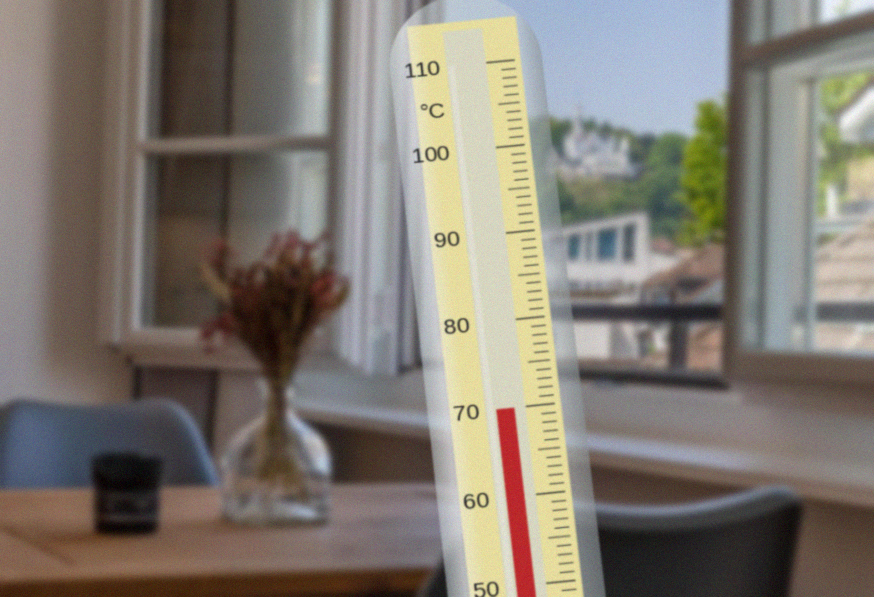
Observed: 70 °C
